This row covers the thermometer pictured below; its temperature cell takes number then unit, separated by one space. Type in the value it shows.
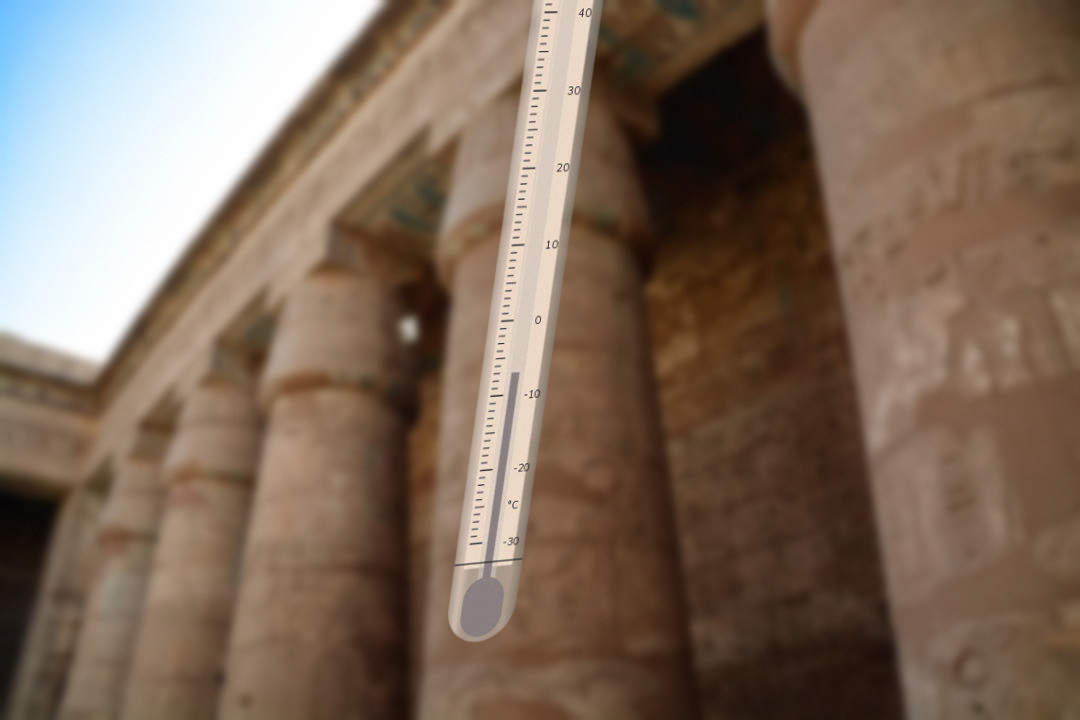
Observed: -7 °C
